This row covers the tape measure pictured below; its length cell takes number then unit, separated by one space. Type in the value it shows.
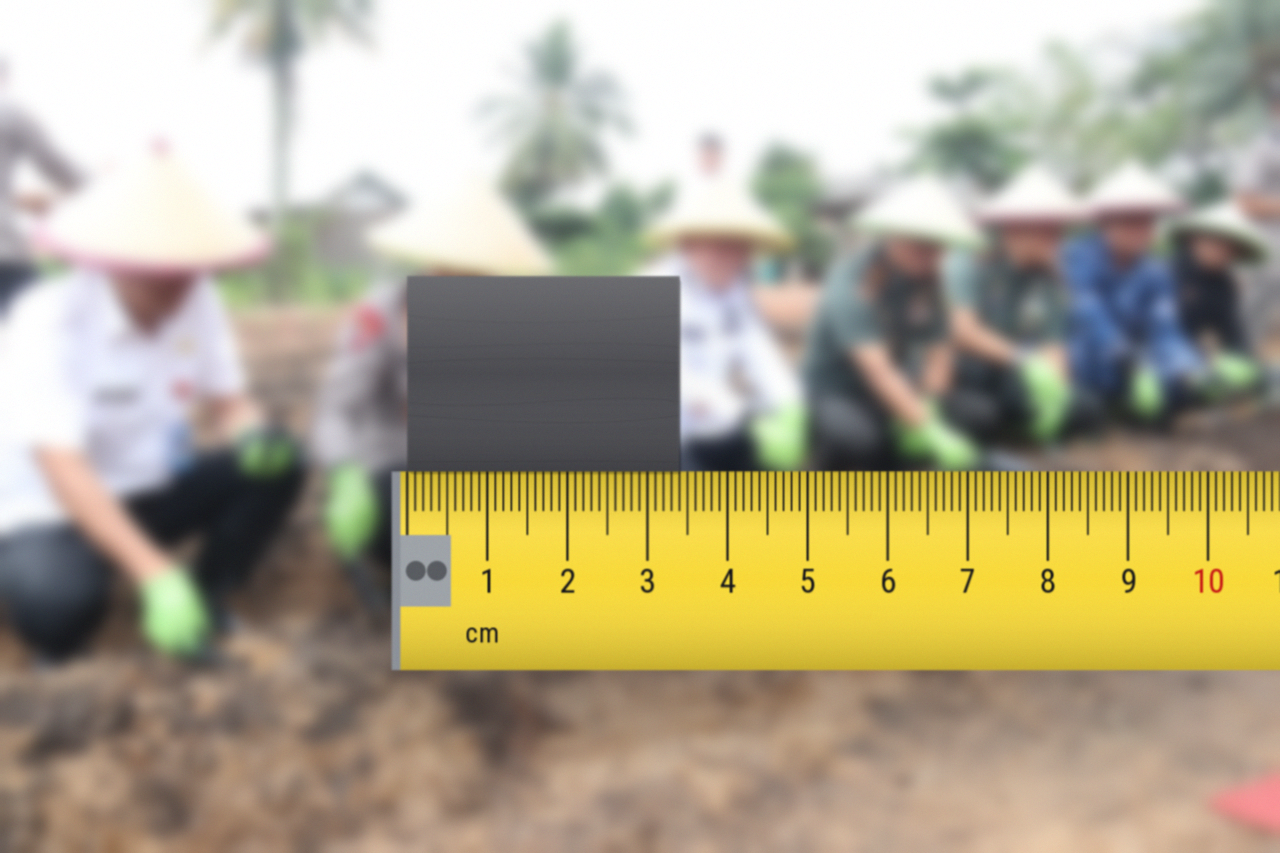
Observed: 3.4 cm
